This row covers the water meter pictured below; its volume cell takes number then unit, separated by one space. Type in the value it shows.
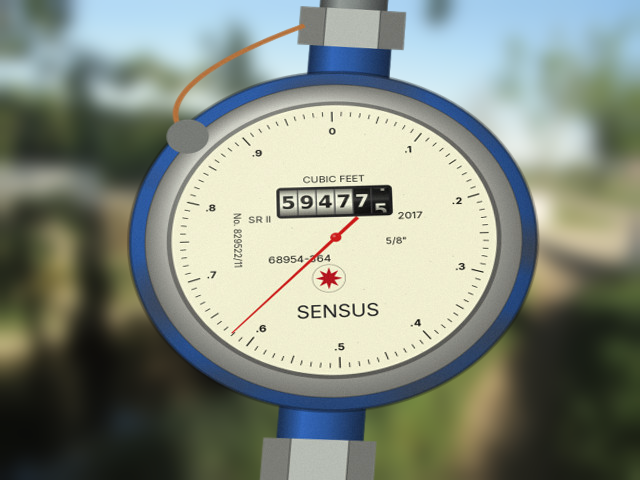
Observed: 594774.62 ft³
